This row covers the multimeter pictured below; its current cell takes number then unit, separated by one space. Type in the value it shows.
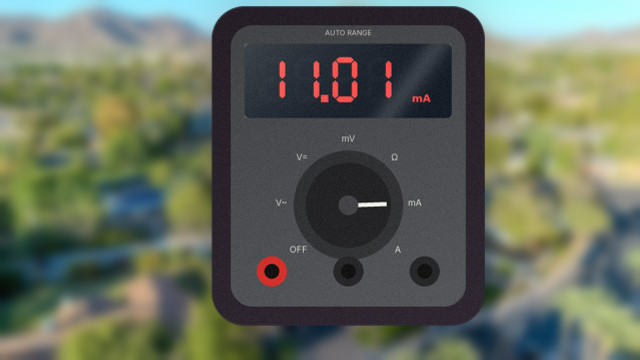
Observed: 11.01 mA
